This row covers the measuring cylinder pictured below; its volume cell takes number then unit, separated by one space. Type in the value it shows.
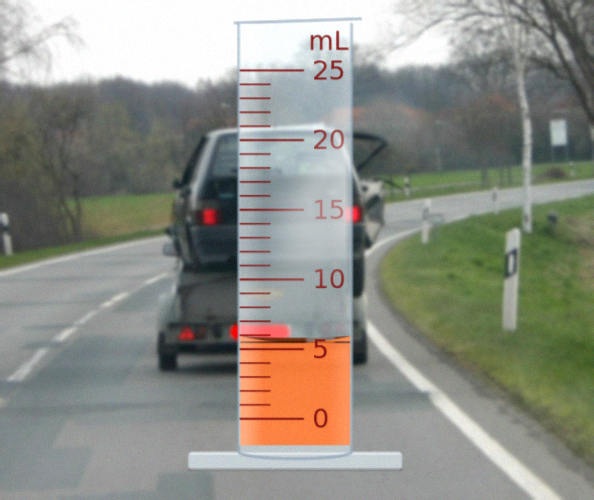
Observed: 5.5 mL
